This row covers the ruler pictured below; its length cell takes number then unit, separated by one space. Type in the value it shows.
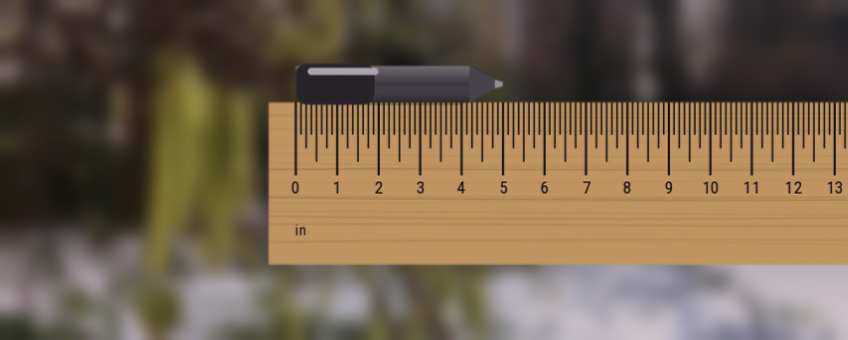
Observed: 5 in
